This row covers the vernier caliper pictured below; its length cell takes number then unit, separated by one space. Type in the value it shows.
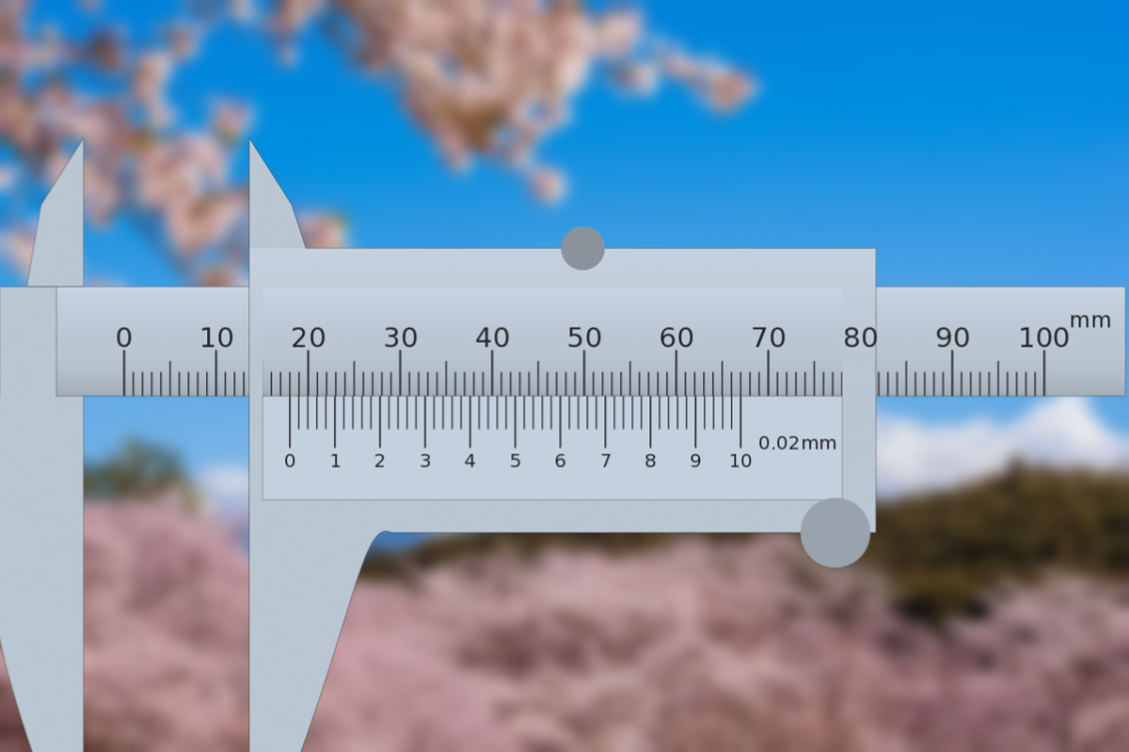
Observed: 18.0 mm
